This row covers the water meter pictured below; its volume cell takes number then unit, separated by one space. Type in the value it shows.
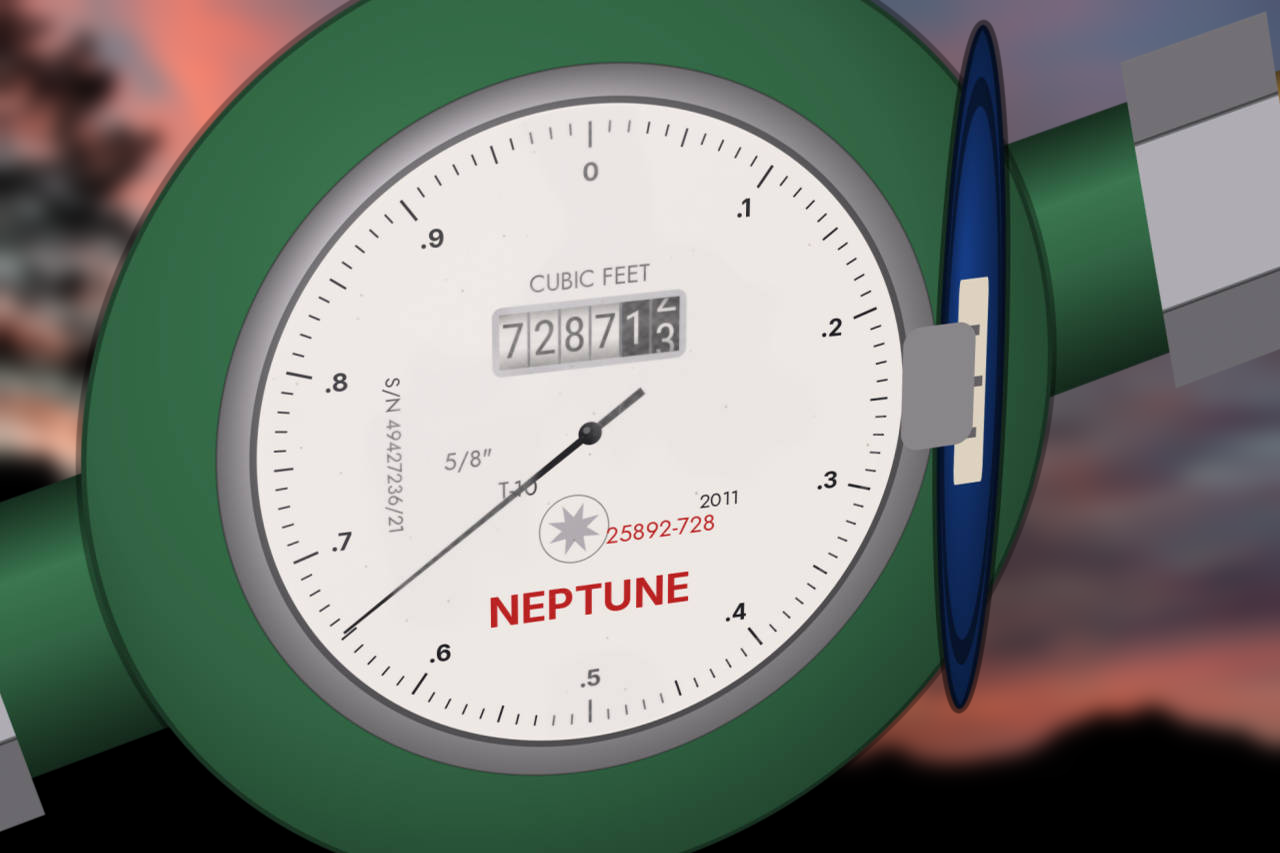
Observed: 728712.65 ft³
